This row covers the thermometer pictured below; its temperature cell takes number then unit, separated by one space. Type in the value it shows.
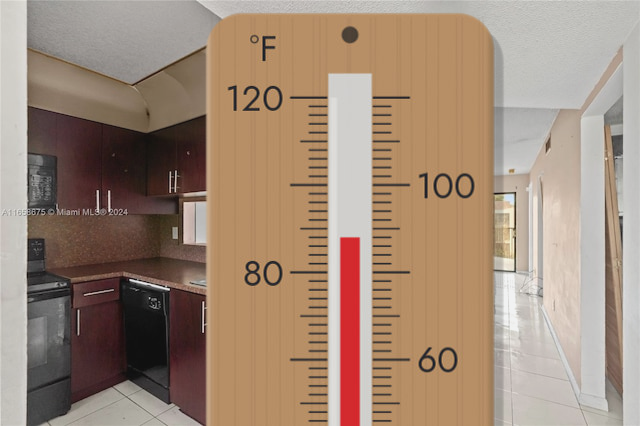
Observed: 88 °F
